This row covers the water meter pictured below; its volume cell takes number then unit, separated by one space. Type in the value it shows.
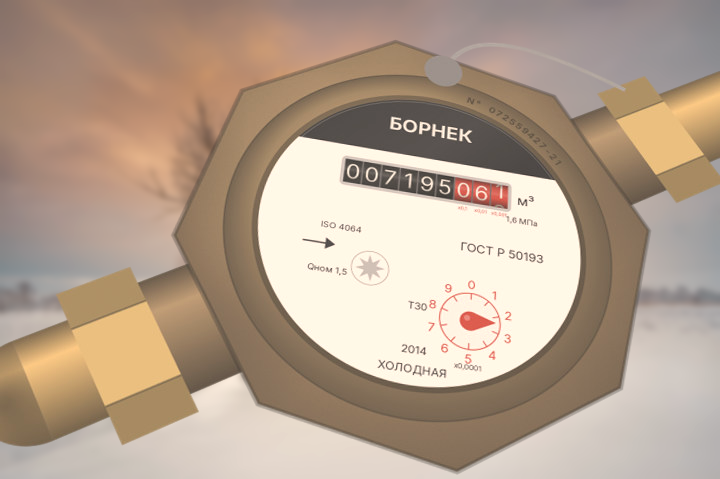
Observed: 7195.0612 m³
